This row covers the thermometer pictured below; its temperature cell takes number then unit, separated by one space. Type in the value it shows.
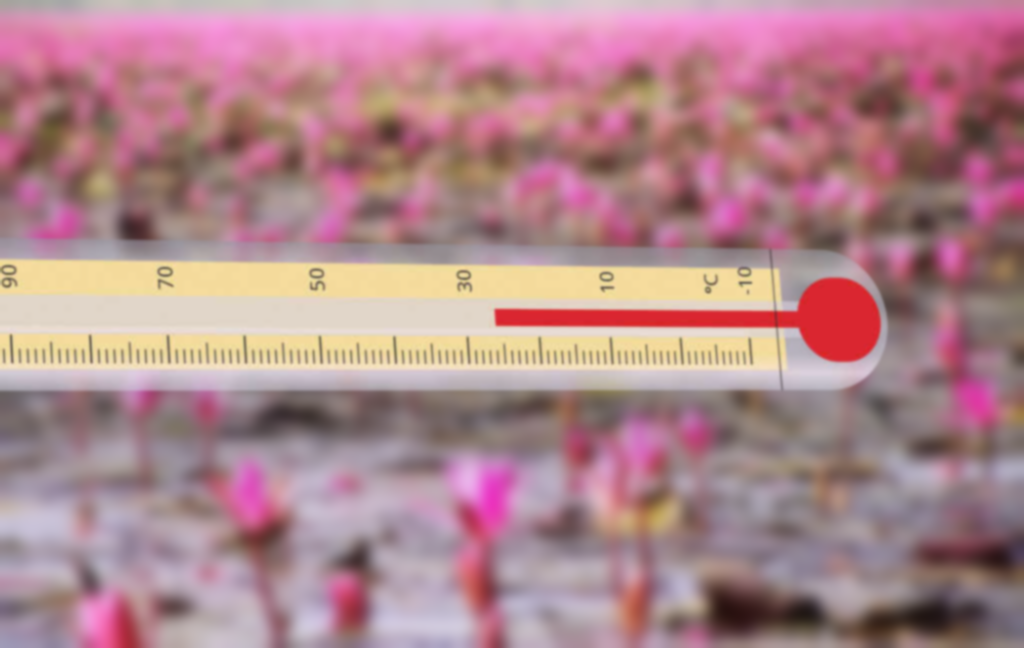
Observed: 26 °C
